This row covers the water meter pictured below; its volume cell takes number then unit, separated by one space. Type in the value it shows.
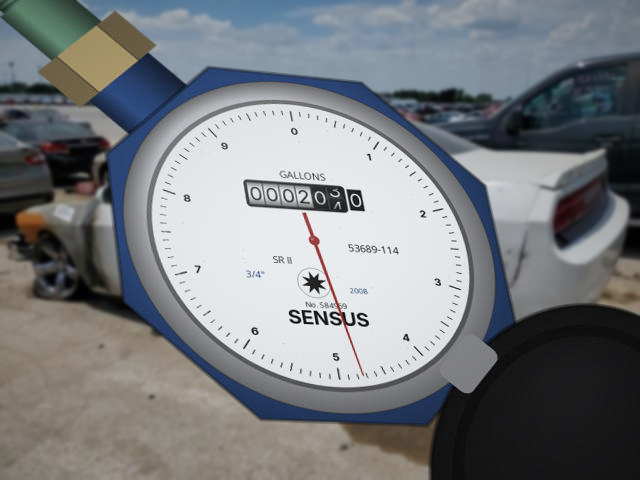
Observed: 2034.7 gal
